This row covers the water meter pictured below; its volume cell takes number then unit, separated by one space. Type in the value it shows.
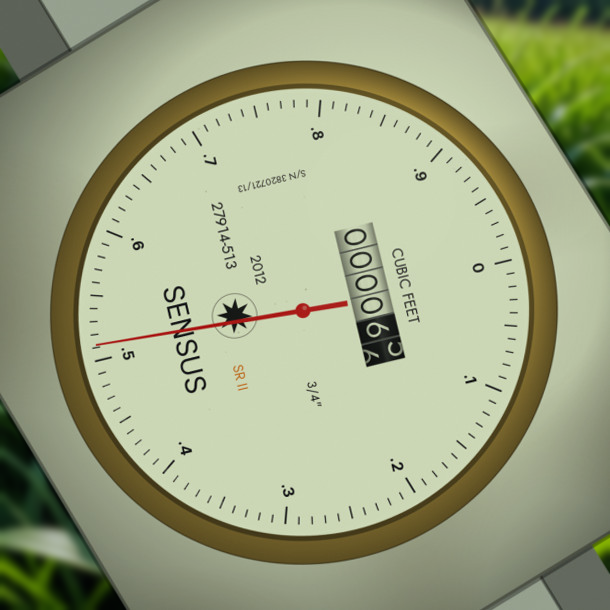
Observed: 65.51 ft³
